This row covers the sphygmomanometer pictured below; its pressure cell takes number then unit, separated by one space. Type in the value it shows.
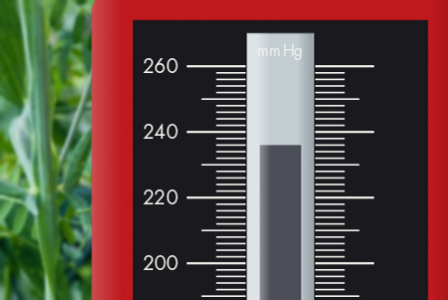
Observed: 236 mmHg
